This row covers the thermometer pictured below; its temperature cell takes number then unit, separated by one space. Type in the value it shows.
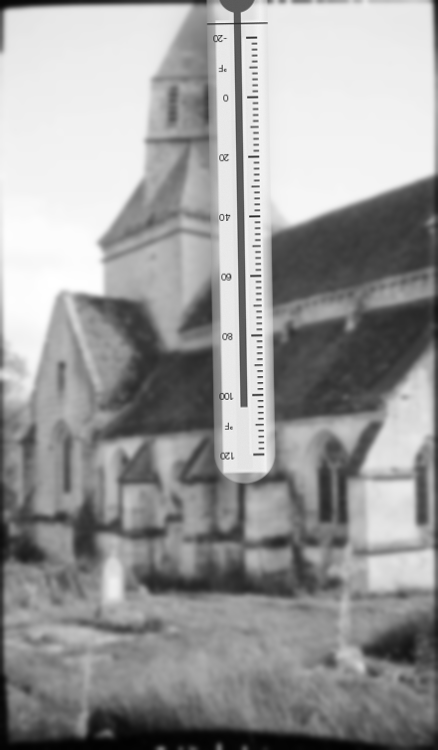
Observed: 104 °F
